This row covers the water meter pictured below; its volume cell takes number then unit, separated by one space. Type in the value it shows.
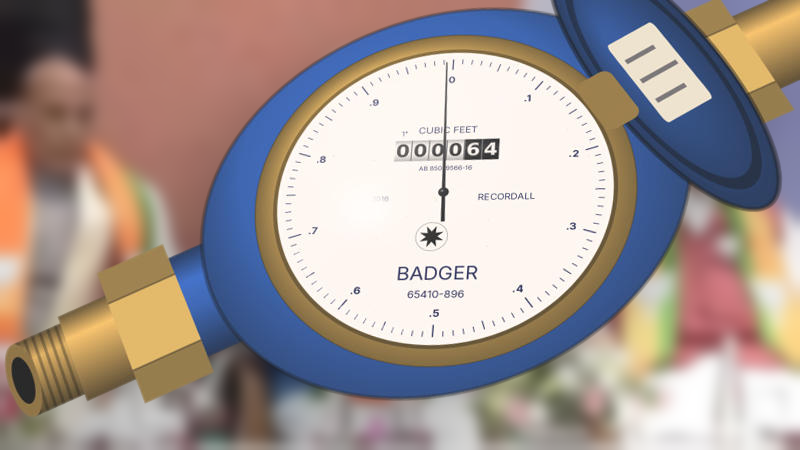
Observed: 63.99 ft³
